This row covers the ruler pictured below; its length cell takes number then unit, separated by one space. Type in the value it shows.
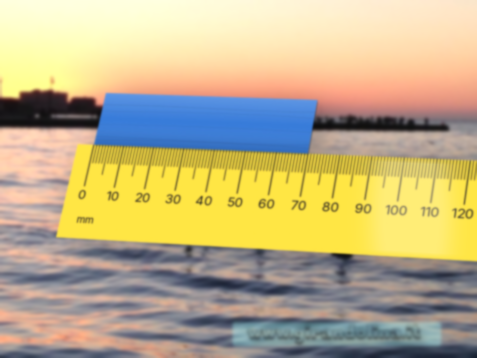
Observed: 70 mm
